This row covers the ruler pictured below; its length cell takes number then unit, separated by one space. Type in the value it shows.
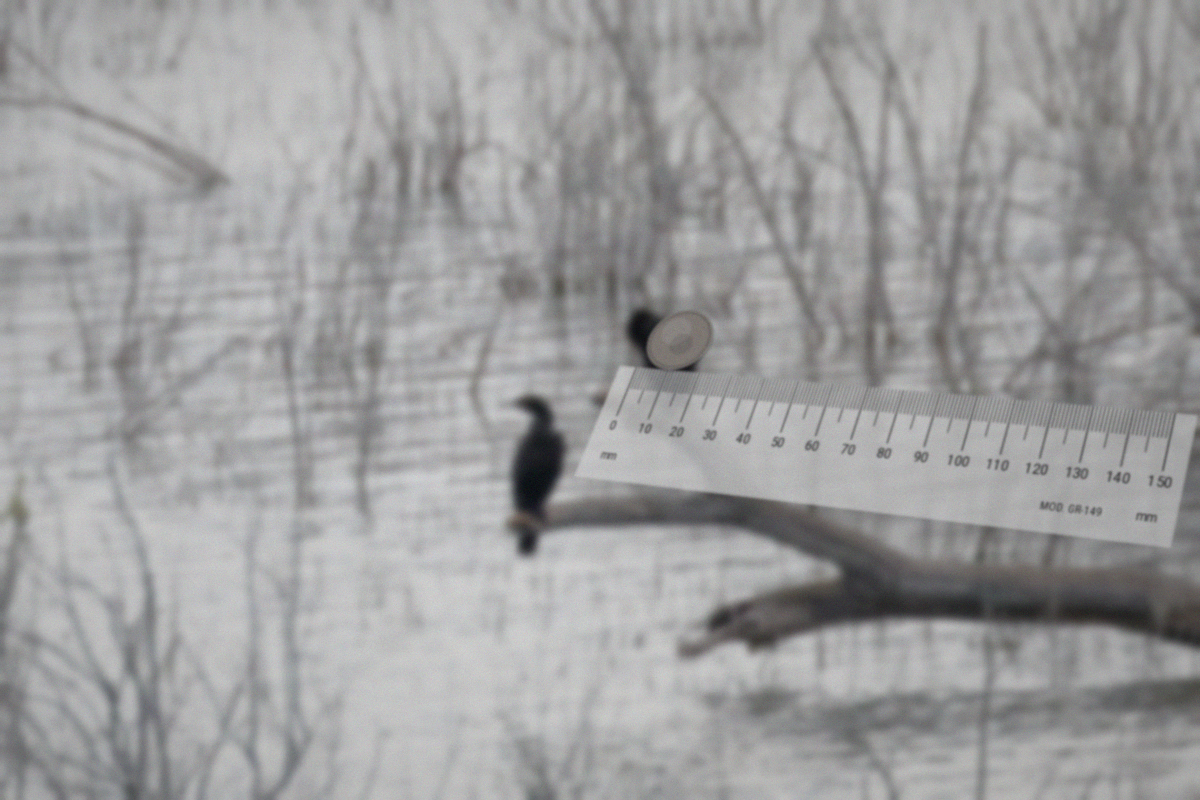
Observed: 20 mm
